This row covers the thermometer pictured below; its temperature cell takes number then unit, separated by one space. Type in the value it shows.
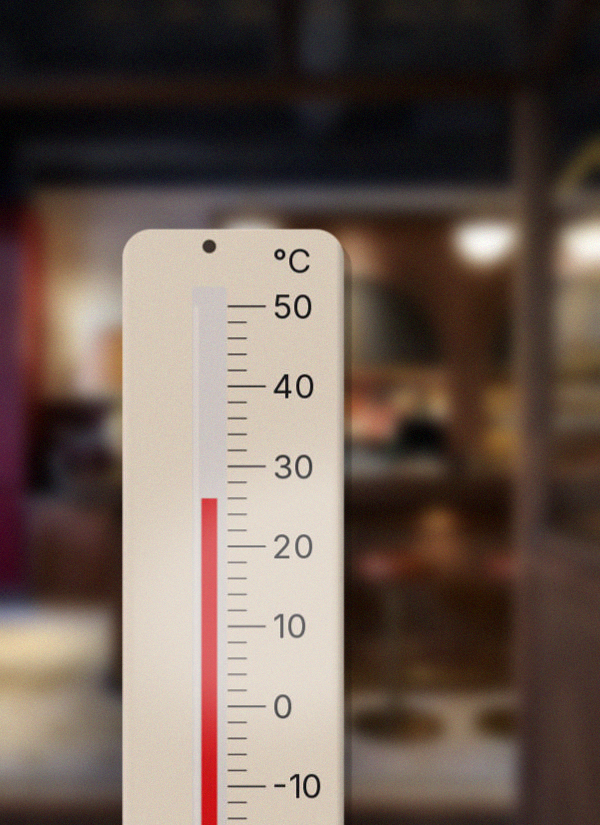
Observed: 26 °C
